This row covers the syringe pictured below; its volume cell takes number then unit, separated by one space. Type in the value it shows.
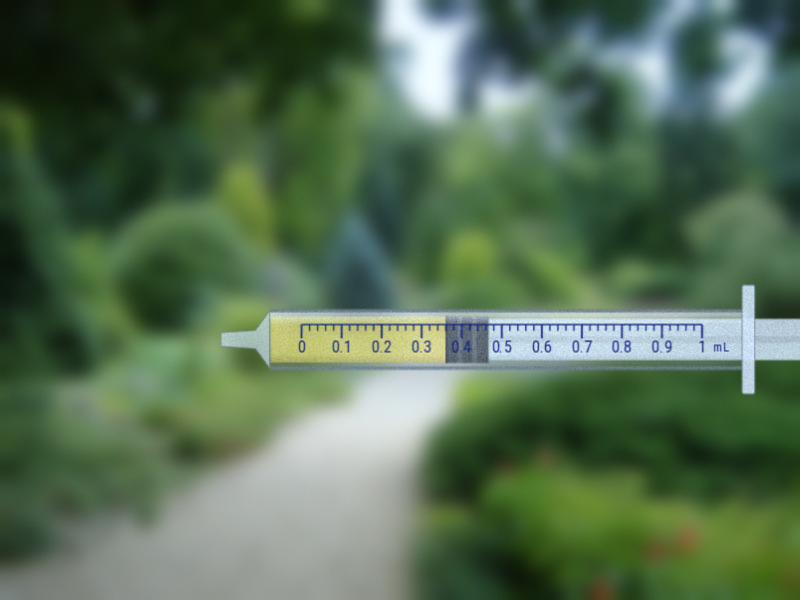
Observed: 0.36 mL
